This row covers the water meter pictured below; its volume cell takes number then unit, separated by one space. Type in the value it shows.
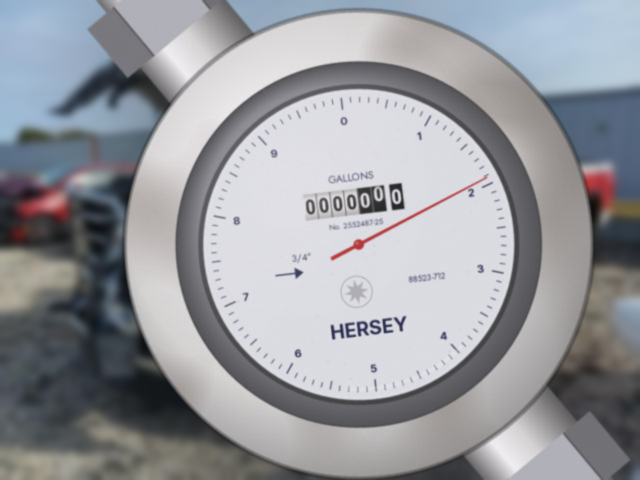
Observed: 1.9 gal
